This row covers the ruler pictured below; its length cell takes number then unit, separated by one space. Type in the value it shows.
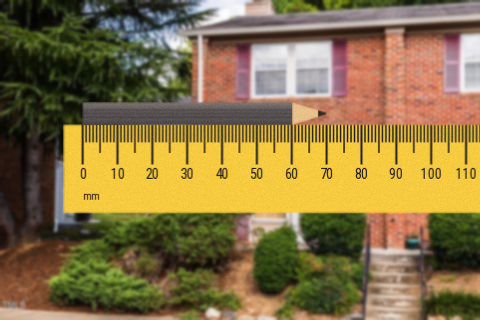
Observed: 70 mm
